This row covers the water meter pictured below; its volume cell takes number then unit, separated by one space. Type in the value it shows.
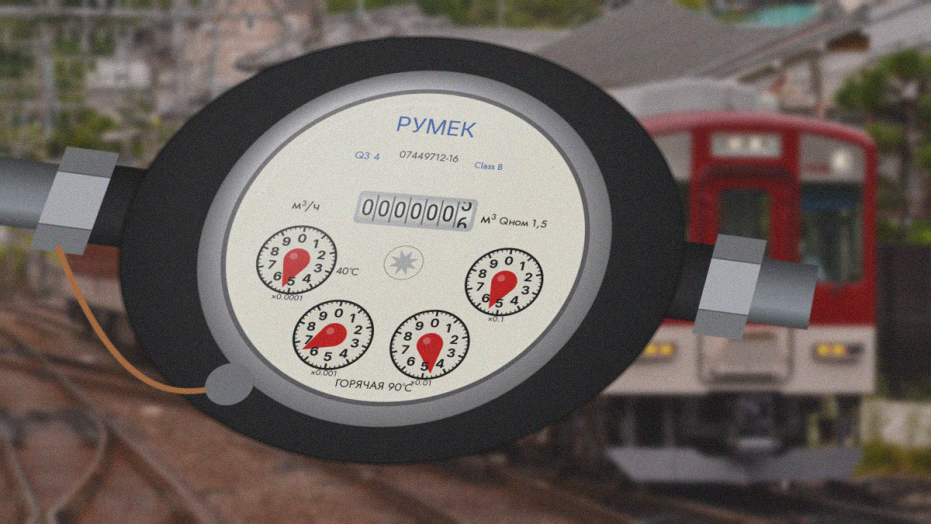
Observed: 5.5465 m³
